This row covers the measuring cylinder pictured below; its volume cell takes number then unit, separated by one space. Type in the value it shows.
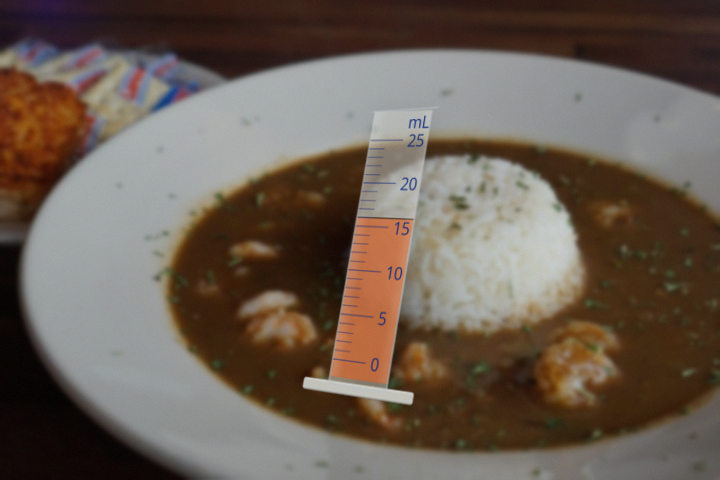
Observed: 16 mL
